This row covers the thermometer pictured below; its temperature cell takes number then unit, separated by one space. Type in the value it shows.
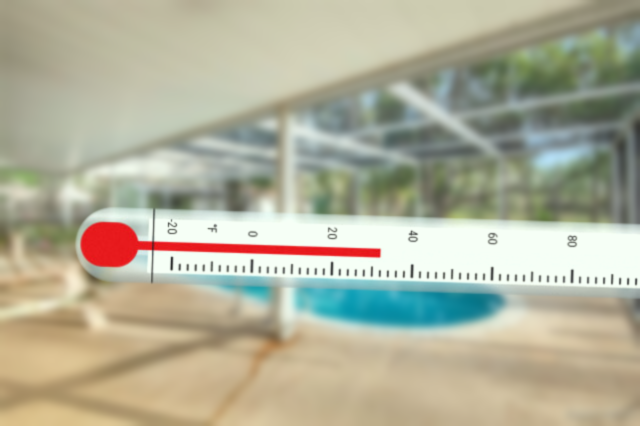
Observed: 32 °F
